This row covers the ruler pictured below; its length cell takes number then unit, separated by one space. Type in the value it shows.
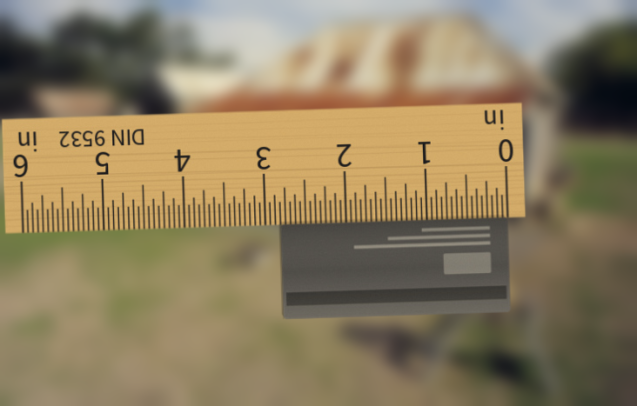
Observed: 2.8125 in
